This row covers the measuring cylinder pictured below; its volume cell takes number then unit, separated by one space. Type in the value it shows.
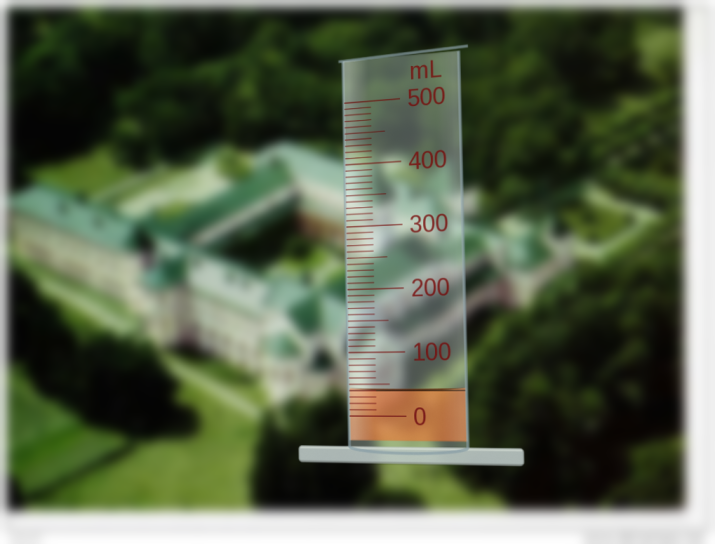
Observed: 40 mL
